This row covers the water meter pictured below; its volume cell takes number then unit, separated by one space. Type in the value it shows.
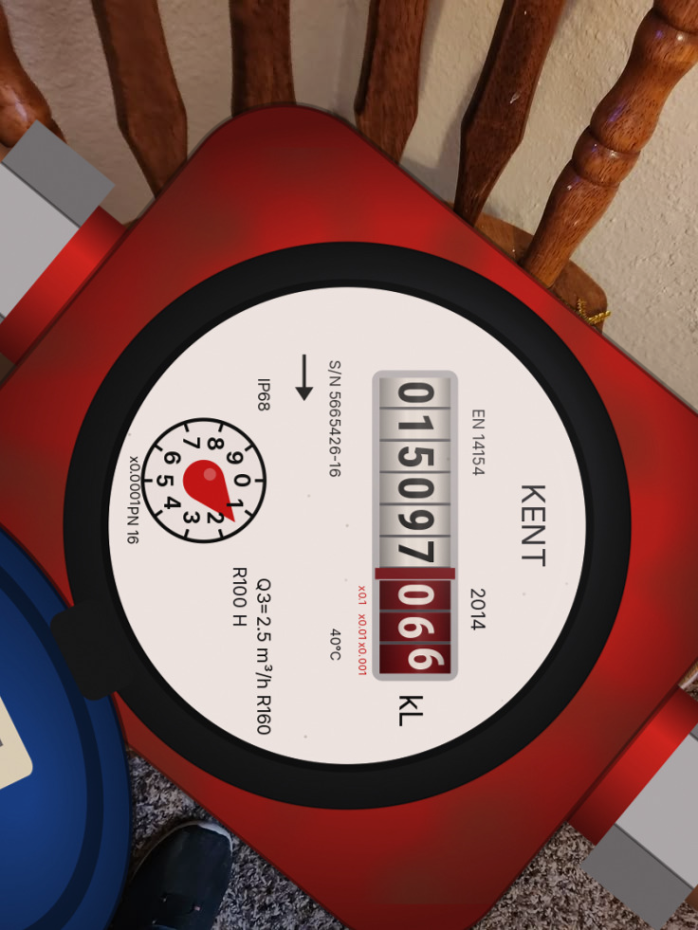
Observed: 15097.0661 kL
